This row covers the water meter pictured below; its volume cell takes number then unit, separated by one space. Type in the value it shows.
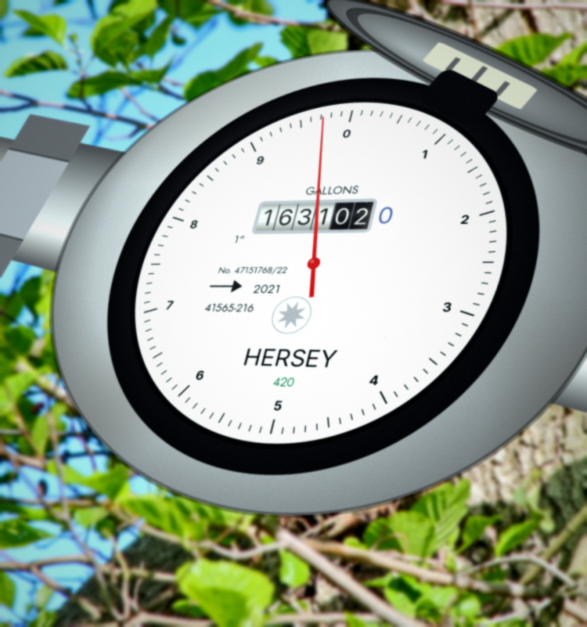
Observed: 1631019.7 gal
